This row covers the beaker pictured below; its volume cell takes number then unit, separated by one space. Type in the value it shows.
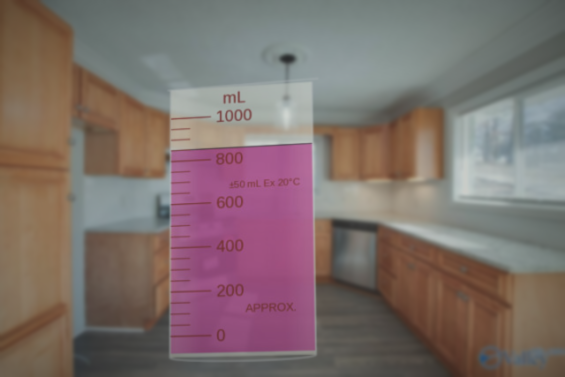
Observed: 850 mL
